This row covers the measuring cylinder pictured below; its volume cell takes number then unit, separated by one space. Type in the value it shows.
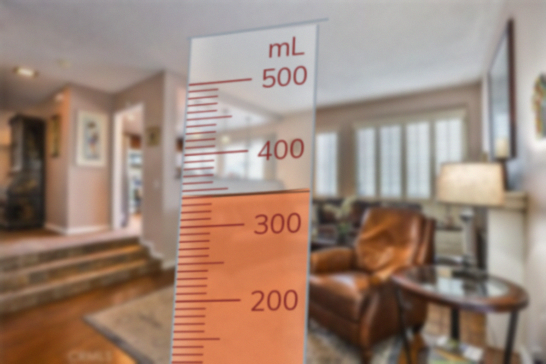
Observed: 340 mL
